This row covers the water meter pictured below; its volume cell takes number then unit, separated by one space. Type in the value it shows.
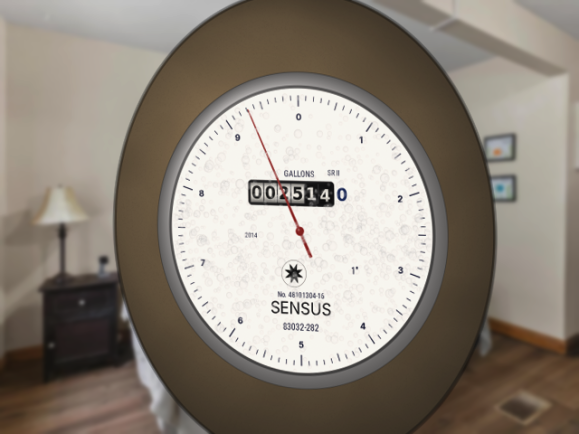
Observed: 25139.3 gal
